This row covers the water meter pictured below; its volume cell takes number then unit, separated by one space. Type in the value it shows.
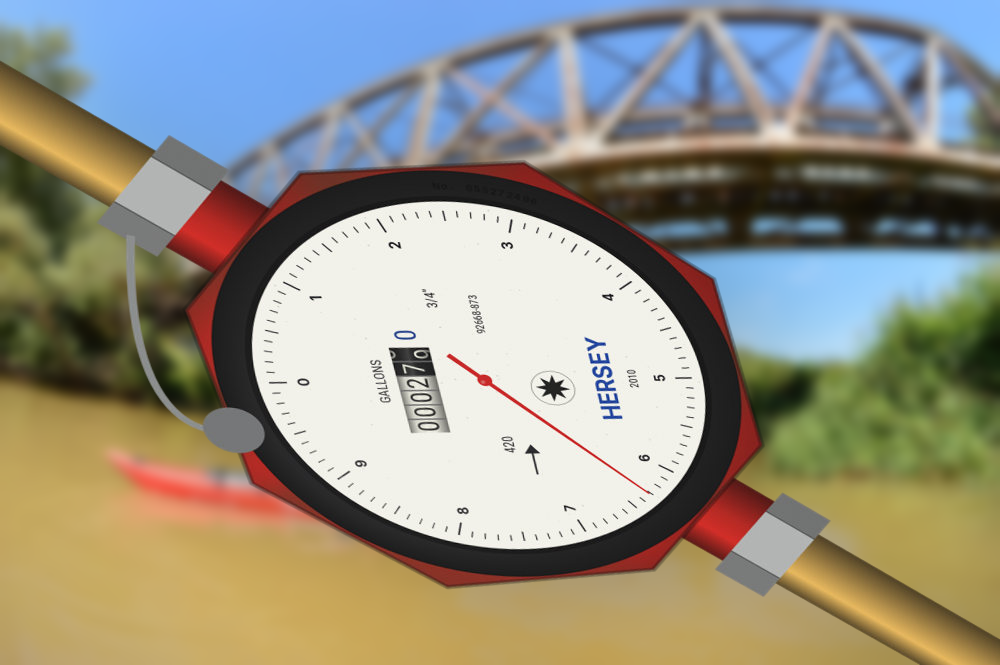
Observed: 2786.3 gal
